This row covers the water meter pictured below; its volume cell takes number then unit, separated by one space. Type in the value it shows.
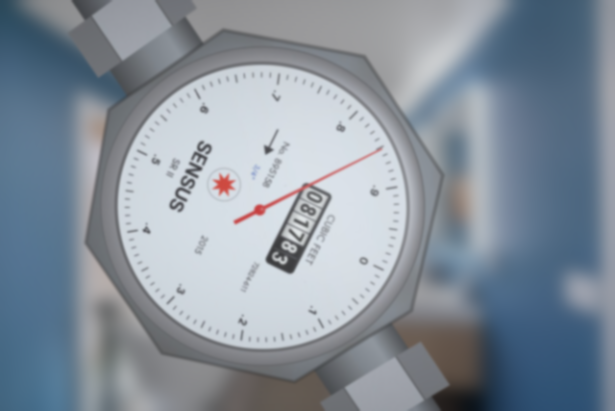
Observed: 81782.85 ft³
